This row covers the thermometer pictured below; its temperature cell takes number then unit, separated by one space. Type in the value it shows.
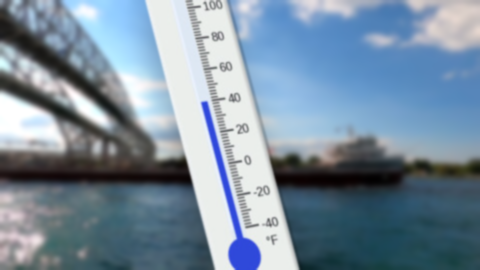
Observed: 40 °F
